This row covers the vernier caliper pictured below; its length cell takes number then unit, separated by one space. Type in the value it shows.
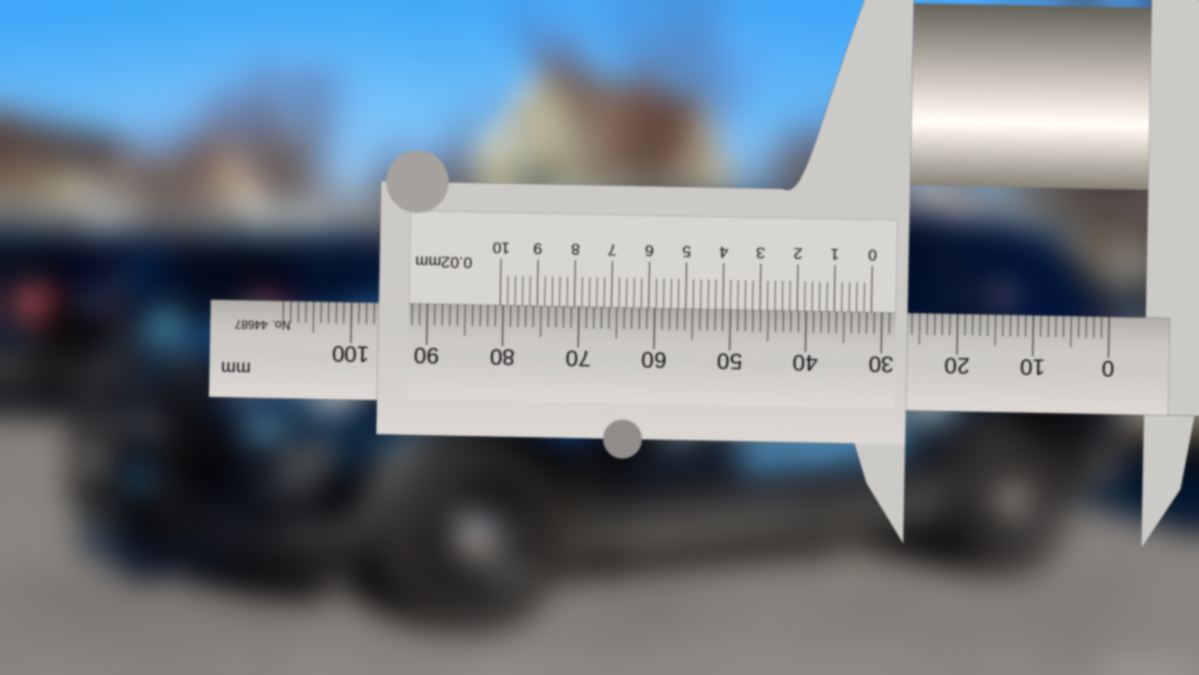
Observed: 31.4 mm
